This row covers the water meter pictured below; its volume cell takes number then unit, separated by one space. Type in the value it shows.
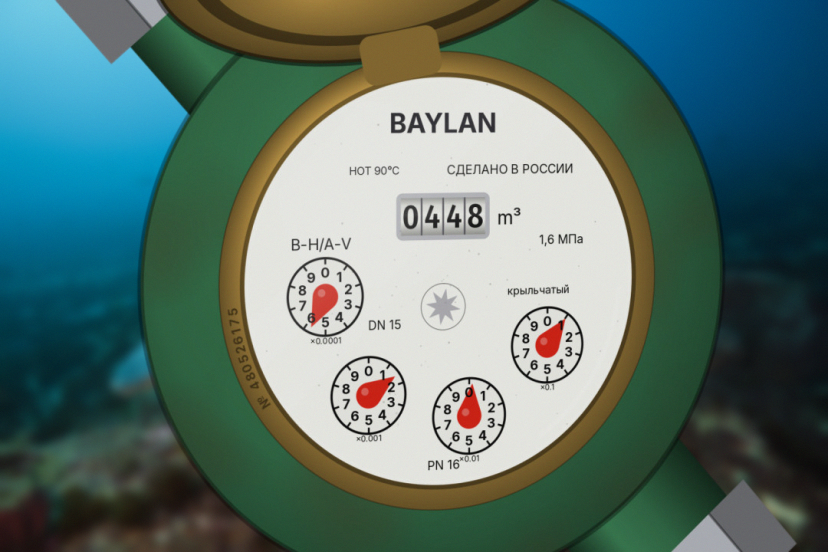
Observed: 448.1015 m³
